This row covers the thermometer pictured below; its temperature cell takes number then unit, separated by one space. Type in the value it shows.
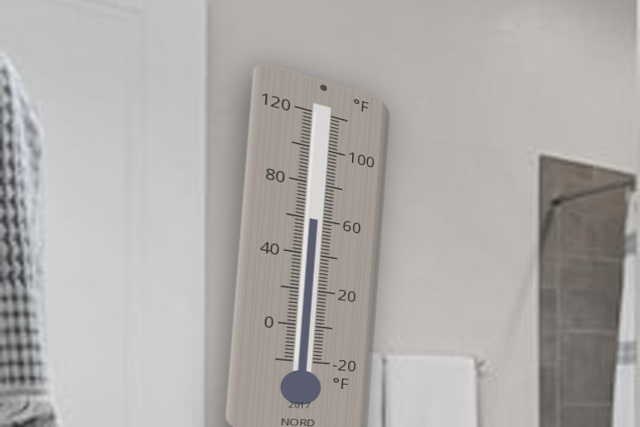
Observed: 60 °F
